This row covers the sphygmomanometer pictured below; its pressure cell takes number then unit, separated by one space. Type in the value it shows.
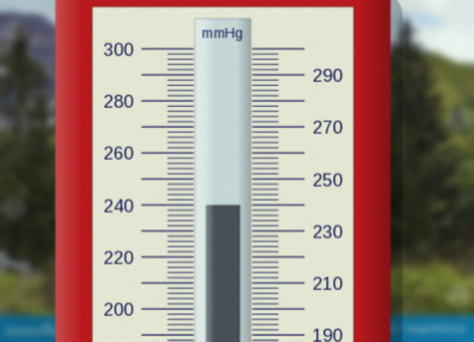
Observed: 240 mmHg
